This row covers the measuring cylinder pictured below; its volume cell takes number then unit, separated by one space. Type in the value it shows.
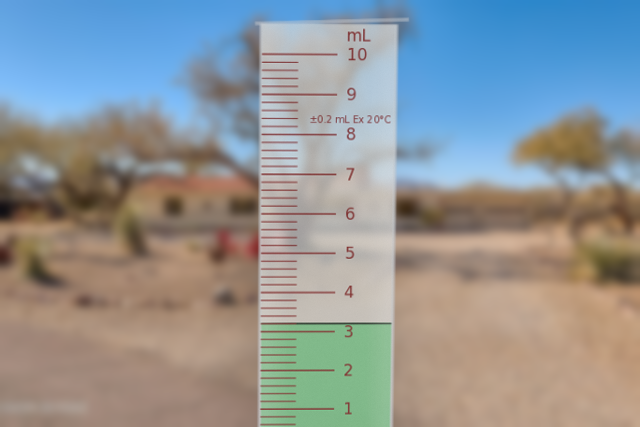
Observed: 3.2 mL
